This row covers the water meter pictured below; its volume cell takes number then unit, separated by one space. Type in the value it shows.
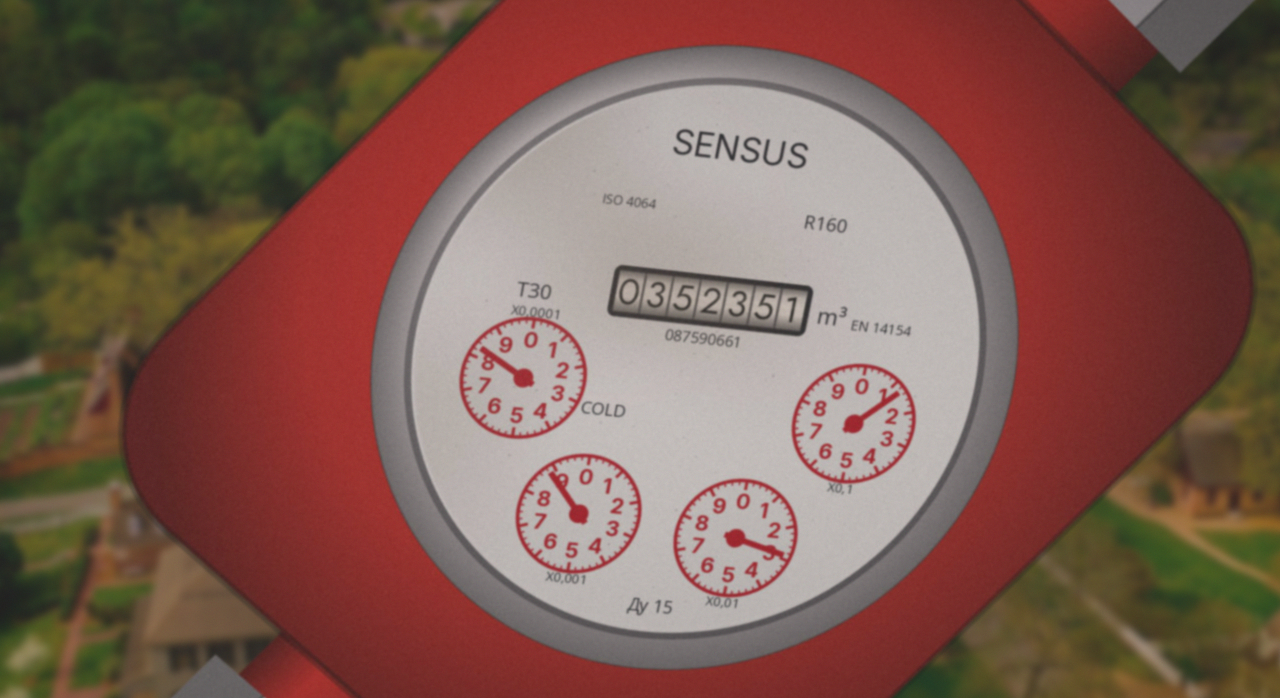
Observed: 352351.1288 m³
